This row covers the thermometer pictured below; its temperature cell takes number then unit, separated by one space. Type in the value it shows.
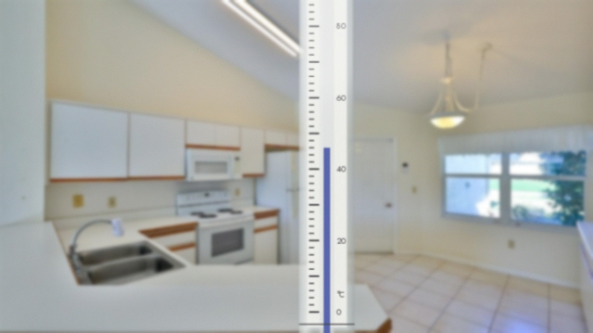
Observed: 46 °C
